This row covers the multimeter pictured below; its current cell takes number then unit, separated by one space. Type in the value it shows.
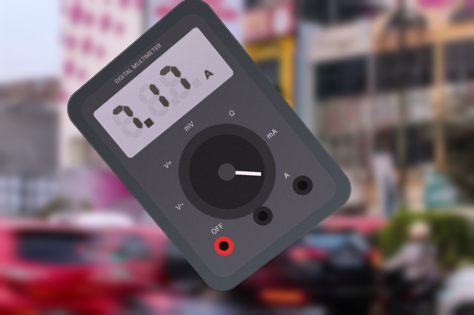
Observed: 7.17 A
